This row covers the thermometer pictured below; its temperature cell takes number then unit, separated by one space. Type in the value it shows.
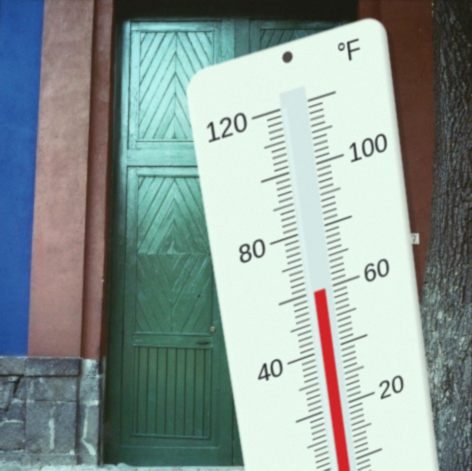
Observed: 60 °F
